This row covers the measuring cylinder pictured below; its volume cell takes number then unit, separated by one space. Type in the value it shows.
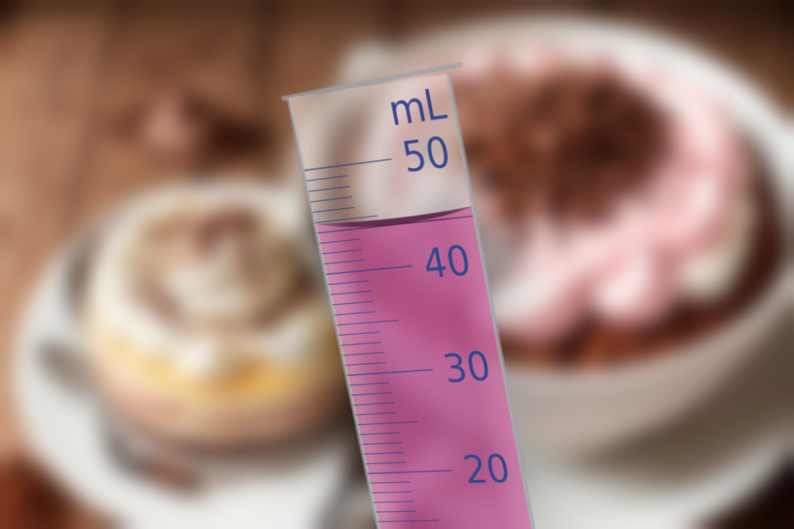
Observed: 44 mL
